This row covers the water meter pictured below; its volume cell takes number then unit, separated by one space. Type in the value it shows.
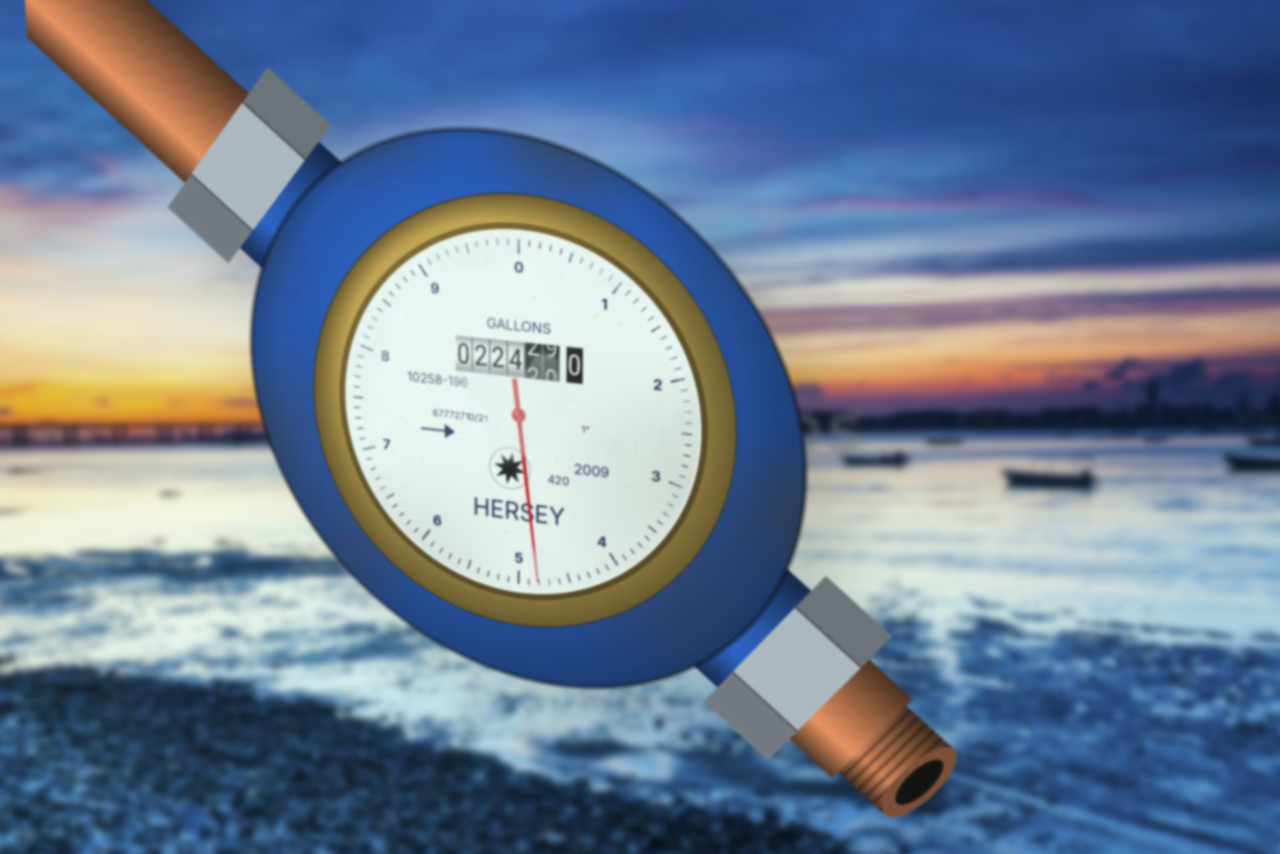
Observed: 224294.8 gal
